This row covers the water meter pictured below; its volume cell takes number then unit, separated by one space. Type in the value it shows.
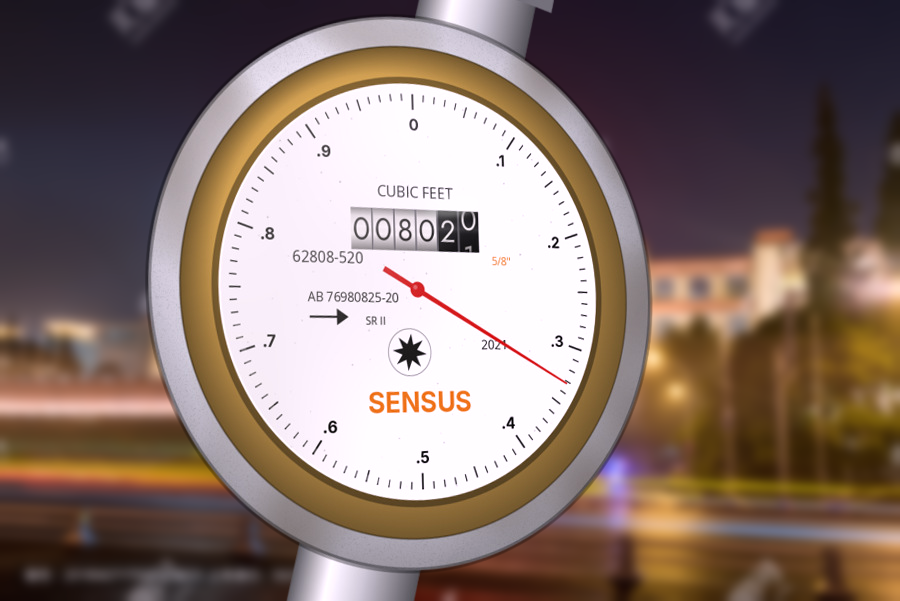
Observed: 8020.33 ft³
